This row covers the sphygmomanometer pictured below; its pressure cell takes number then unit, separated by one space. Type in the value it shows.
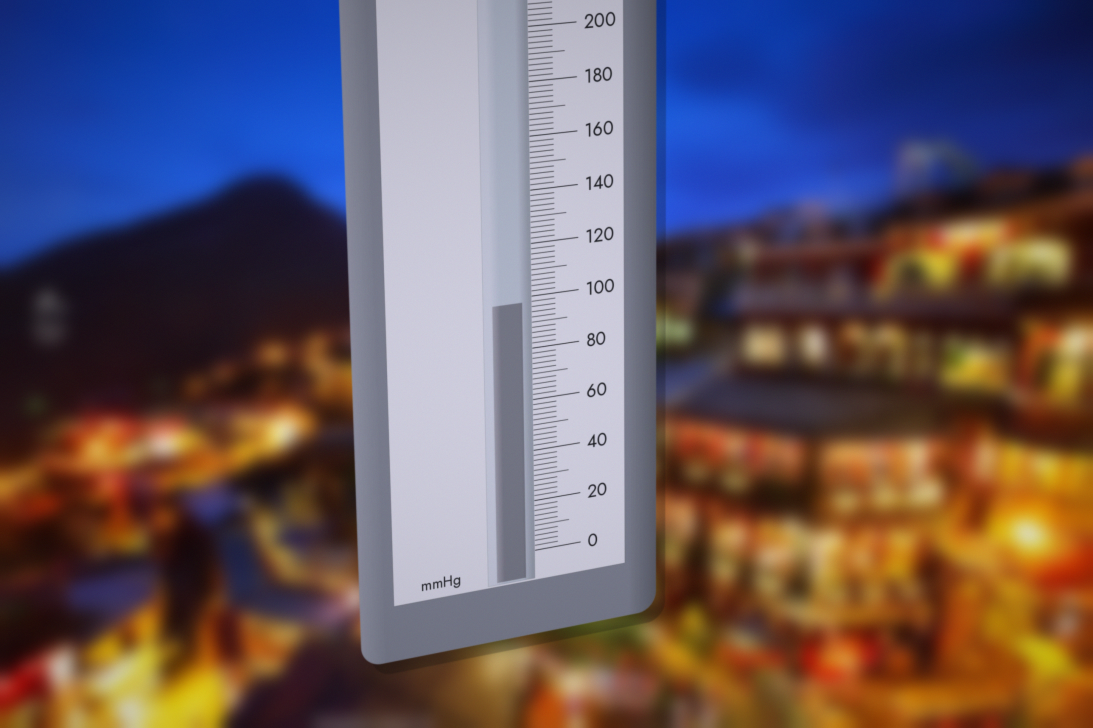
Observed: 98 mmHg
